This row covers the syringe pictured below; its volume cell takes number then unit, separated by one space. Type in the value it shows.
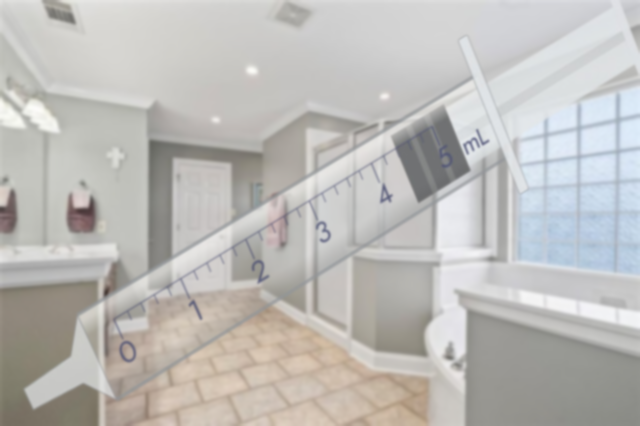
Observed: 4.4 mL
